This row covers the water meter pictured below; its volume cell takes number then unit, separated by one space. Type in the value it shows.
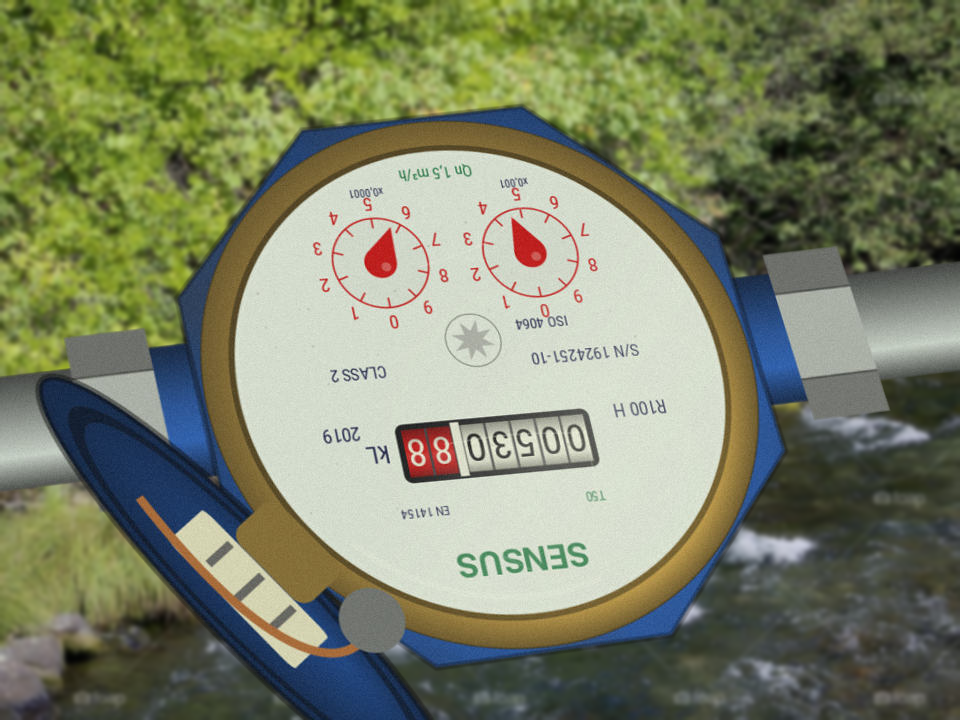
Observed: 530.8845 kL
